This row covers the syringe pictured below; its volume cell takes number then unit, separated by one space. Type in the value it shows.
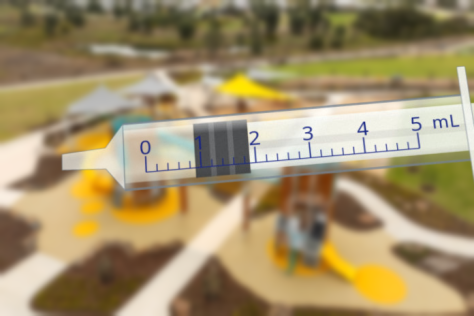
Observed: 0.9 mL
